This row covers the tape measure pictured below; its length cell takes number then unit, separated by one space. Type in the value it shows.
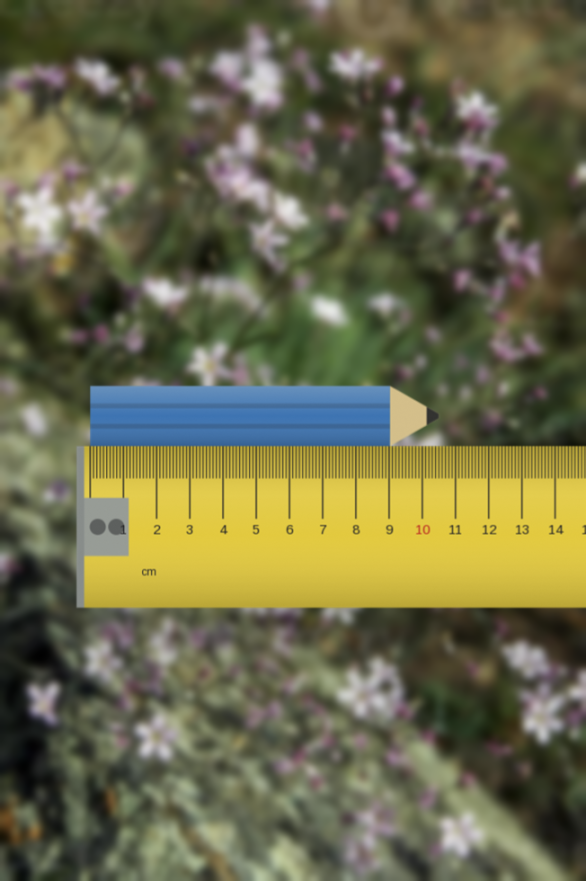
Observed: 10.5 cm
